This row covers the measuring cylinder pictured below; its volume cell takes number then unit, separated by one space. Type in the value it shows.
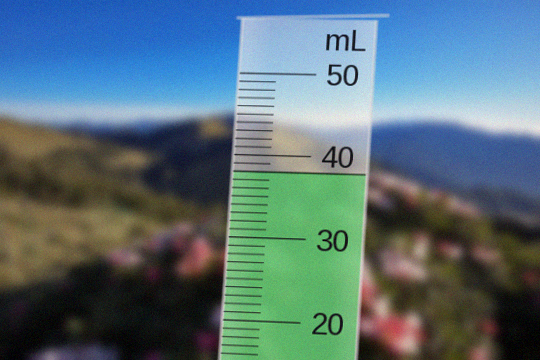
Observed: 38 mL
